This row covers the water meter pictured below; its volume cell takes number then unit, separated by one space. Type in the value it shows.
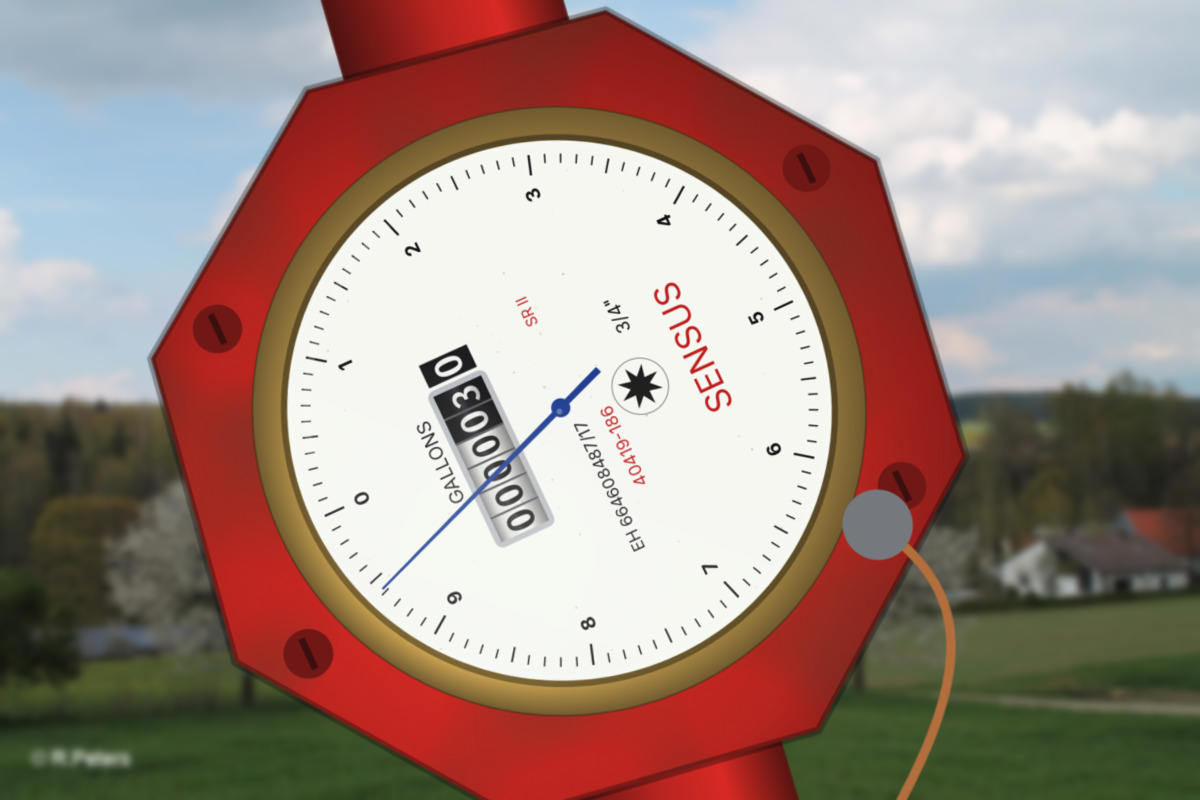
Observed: 29.4 gal
